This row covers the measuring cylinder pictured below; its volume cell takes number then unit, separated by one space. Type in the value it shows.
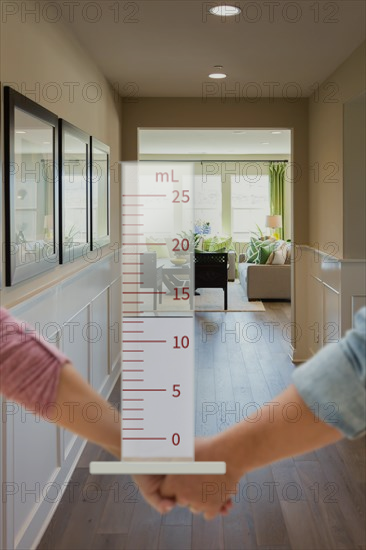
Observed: 12.5 mL
